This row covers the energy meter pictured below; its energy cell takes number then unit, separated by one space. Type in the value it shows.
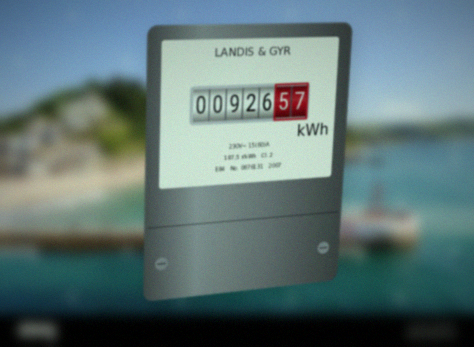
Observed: 926.57 kWh
